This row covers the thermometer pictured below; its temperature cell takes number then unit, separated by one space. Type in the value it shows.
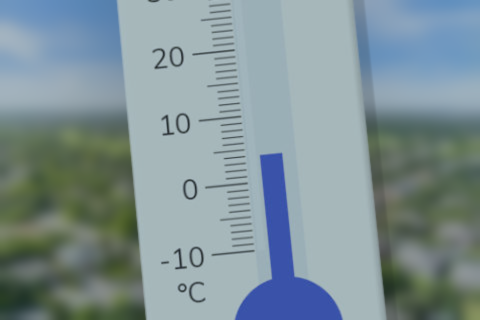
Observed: 4 °C
